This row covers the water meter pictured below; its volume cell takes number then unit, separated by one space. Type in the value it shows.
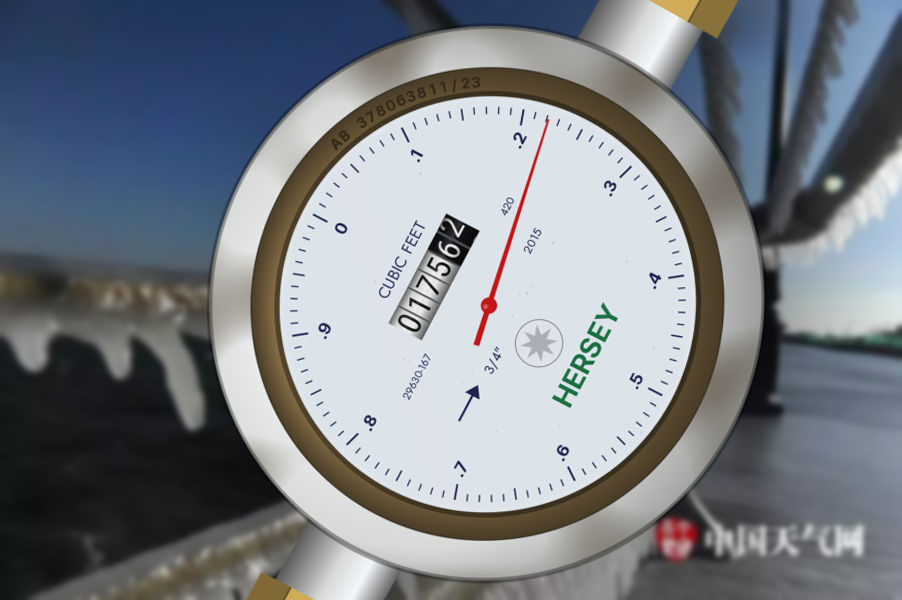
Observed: 17562.22 ft³
